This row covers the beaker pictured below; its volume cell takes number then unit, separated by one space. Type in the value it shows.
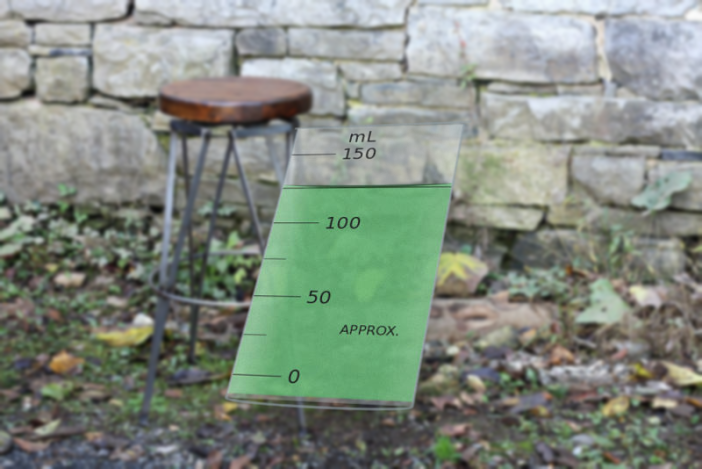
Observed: 125 mL
